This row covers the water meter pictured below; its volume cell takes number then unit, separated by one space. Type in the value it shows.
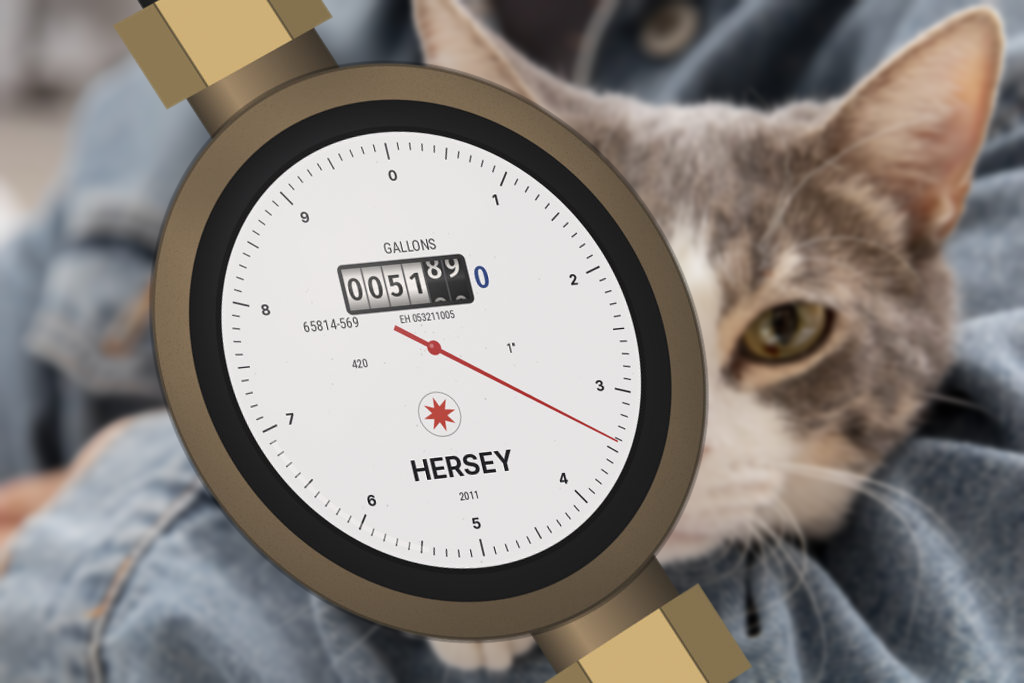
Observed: 51893.4 gal
